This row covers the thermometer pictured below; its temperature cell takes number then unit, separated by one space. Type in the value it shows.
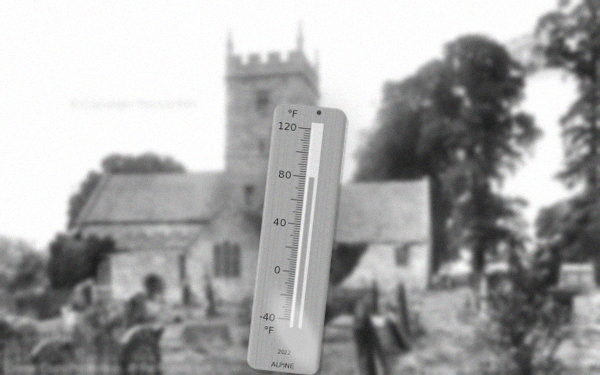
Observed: 80 °F
